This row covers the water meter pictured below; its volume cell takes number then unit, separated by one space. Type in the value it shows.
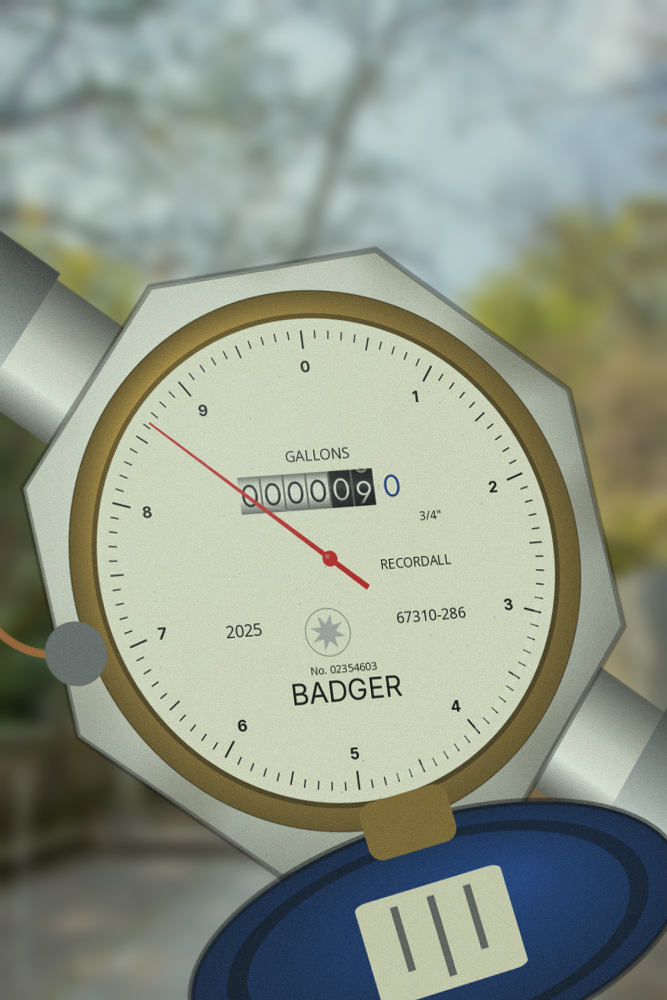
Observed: 88.6 gal
